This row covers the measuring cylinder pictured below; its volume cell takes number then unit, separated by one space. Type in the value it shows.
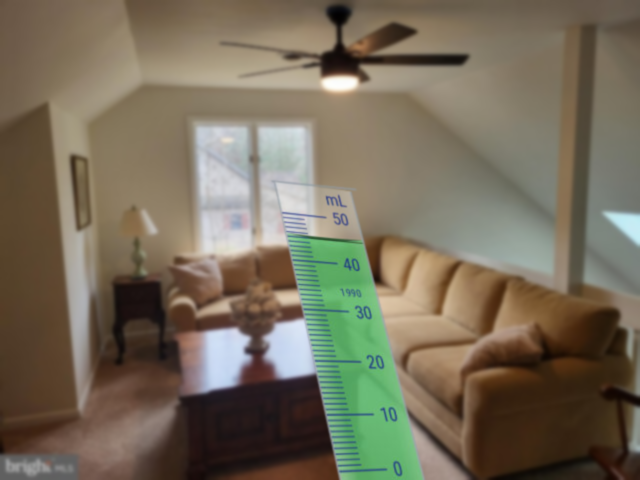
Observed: 45 mL
